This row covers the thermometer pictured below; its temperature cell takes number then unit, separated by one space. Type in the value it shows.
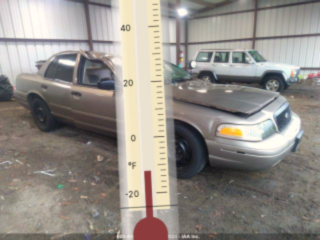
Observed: -12 °F
